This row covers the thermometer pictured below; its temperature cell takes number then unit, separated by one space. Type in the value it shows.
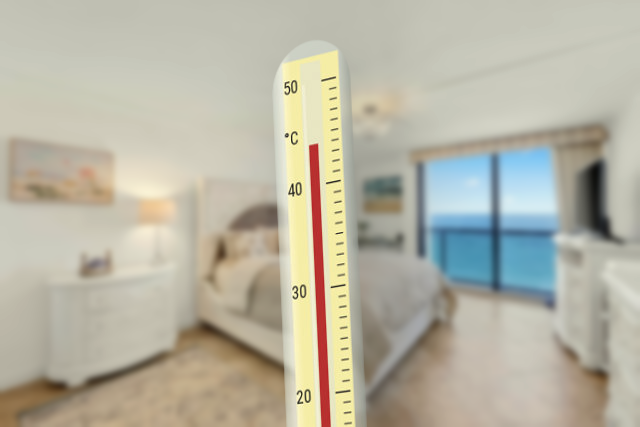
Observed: 44 °C
